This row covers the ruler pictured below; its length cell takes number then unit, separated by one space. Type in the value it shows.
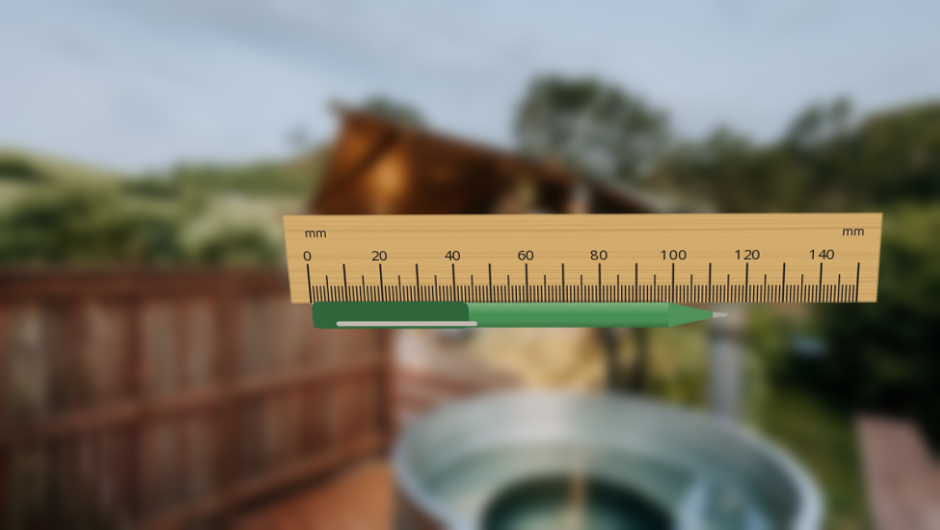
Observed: 115 mm
